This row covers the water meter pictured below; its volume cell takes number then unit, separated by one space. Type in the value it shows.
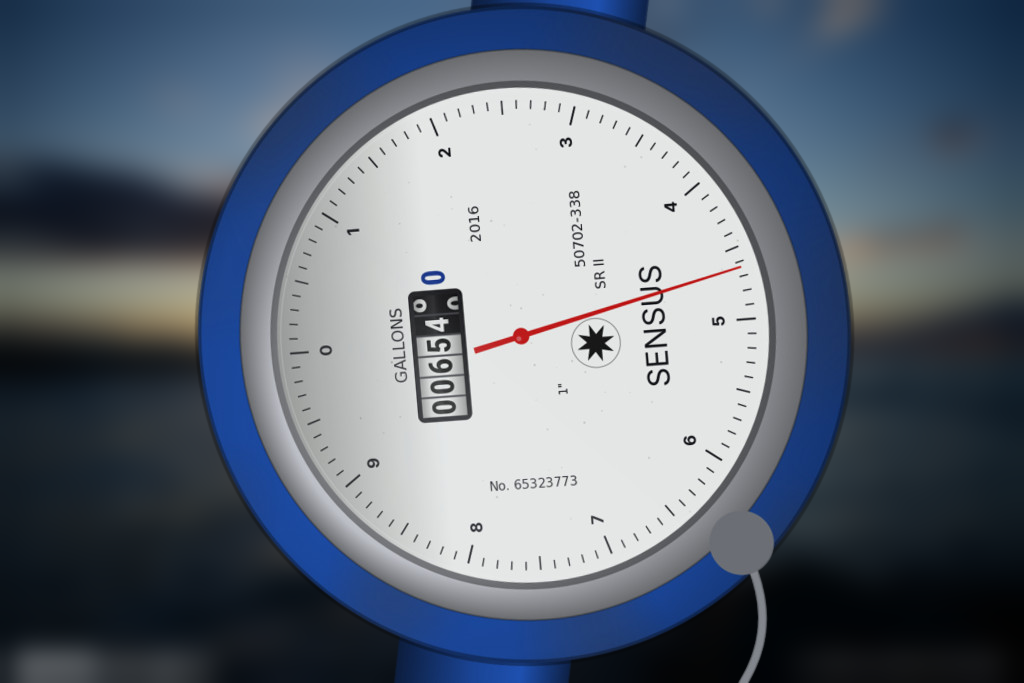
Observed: 65484.6 gal
